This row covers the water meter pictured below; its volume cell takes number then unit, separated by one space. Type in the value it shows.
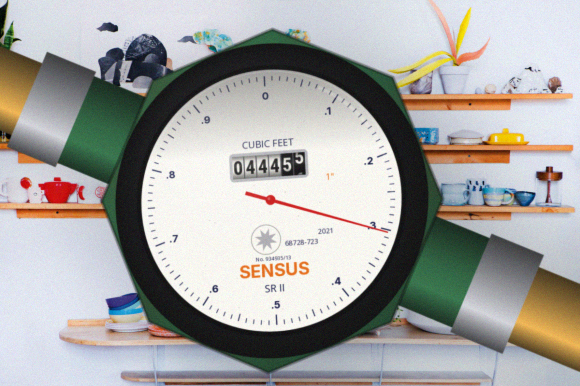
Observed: 44455.30 ft³
